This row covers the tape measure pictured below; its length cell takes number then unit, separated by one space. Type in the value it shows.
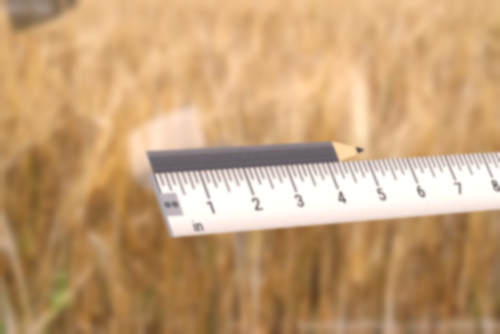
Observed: 5 in
